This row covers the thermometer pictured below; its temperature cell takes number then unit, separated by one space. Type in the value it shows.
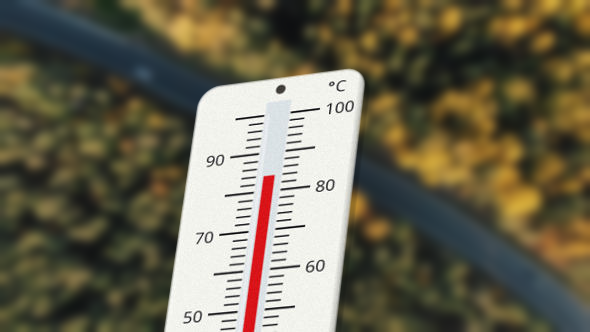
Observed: 84 °C
